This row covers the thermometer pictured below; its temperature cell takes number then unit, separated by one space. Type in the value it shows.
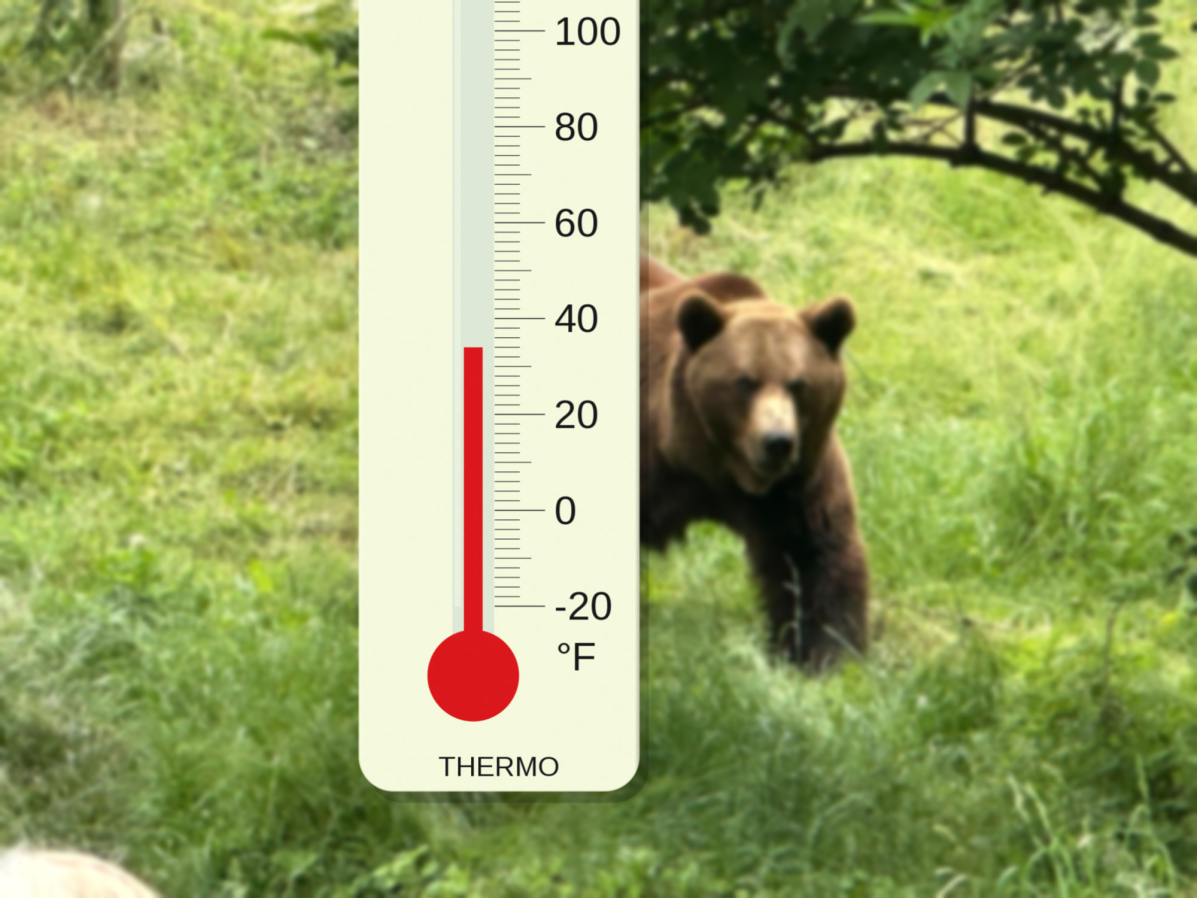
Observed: 34 °F
